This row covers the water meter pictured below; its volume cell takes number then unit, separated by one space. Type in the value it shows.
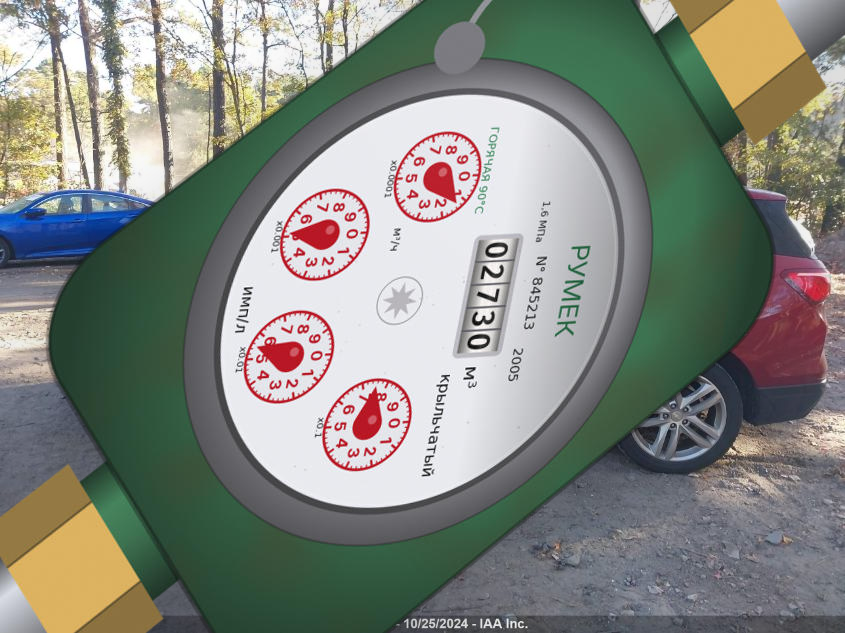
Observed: 2730.7551 m³
